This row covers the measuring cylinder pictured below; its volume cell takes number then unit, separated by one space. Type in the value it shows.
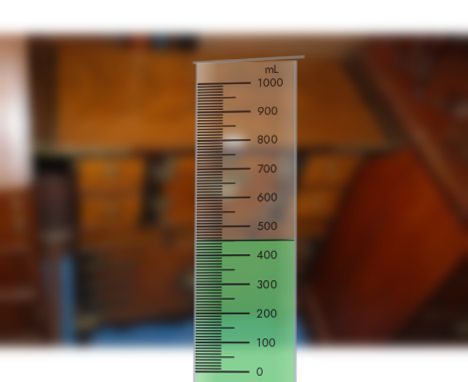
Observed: 450 mL
